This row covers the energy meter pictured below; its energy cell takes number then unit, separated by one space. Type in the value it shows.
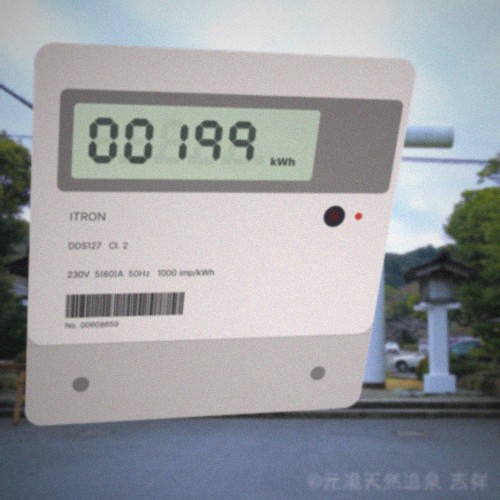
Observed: 199 kWh
